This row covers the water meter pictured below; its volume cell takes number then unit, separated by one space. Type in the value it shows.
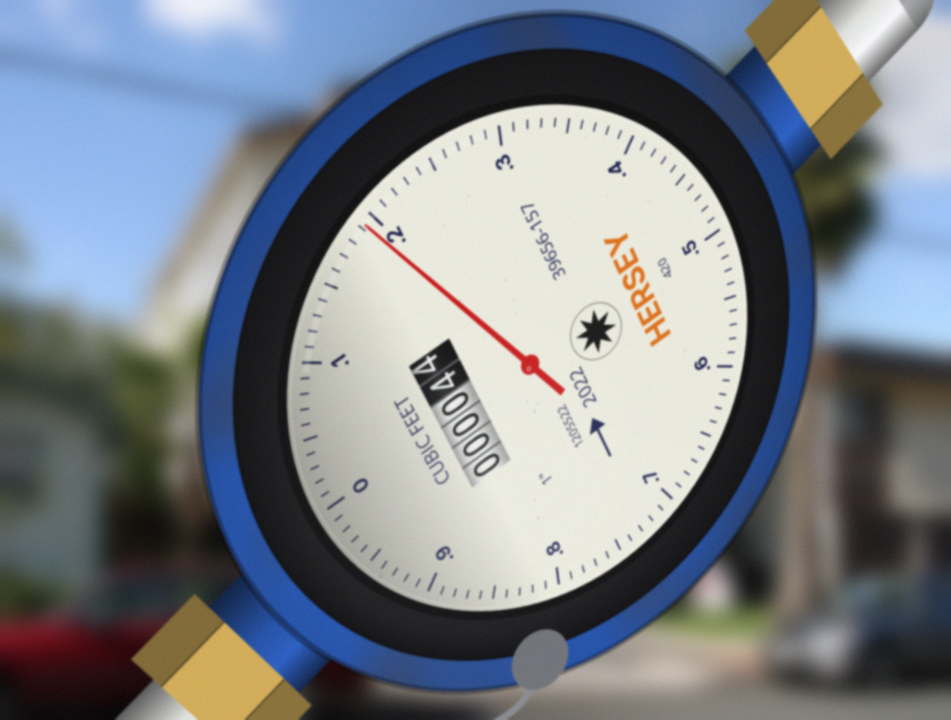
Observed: 44.19 ft³
